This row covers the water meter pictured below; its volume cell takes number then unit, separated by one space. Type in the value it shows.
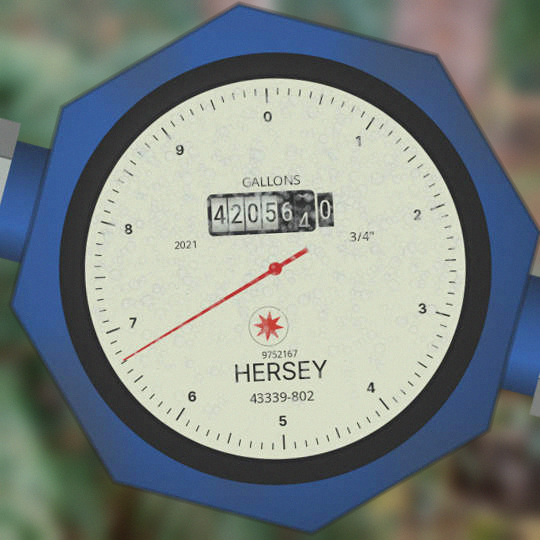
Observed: 4205636.7 gal
